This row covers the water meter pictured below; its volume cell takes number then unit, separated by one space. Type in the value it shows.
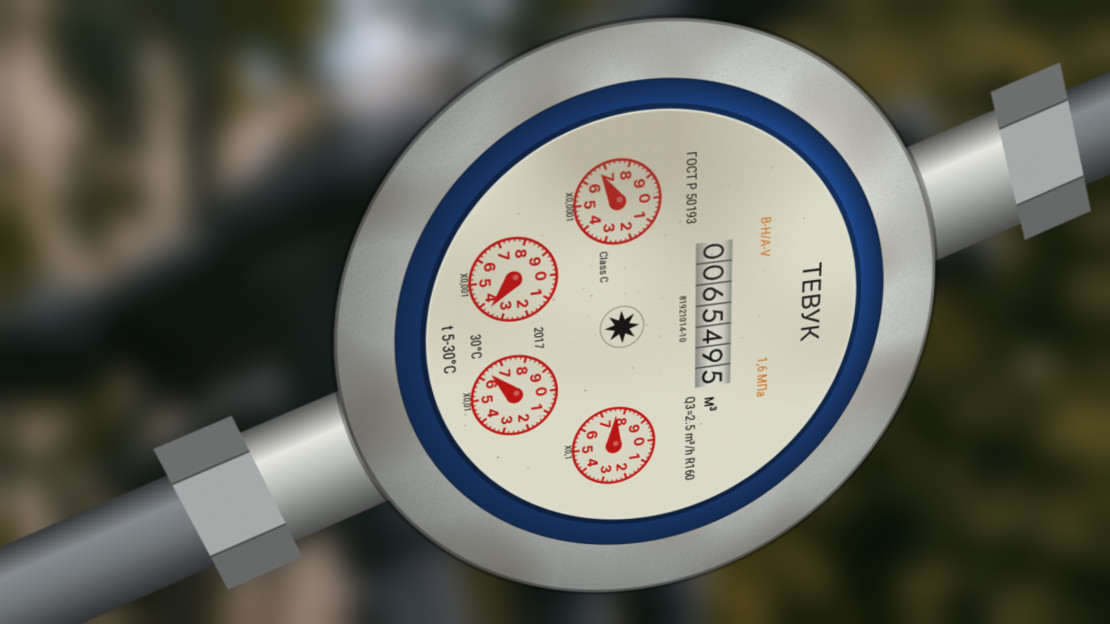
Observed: 65495.7636 m³
